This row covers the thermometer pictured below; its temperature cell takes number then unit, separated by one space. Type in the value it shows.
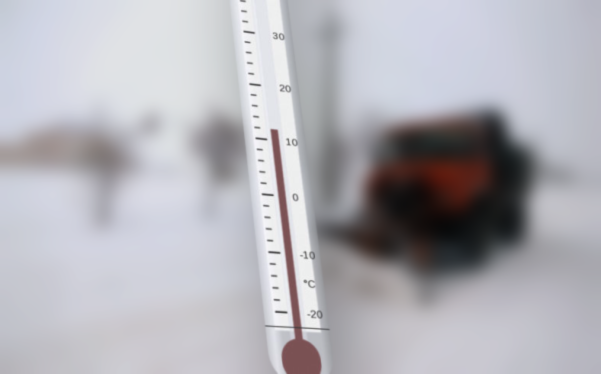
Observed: 12 °C
